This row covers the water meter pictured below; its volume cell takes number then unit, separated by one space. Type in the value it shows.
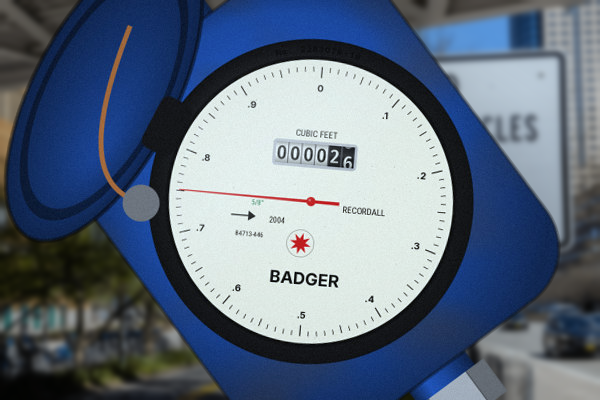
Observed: 25.75 ft³
